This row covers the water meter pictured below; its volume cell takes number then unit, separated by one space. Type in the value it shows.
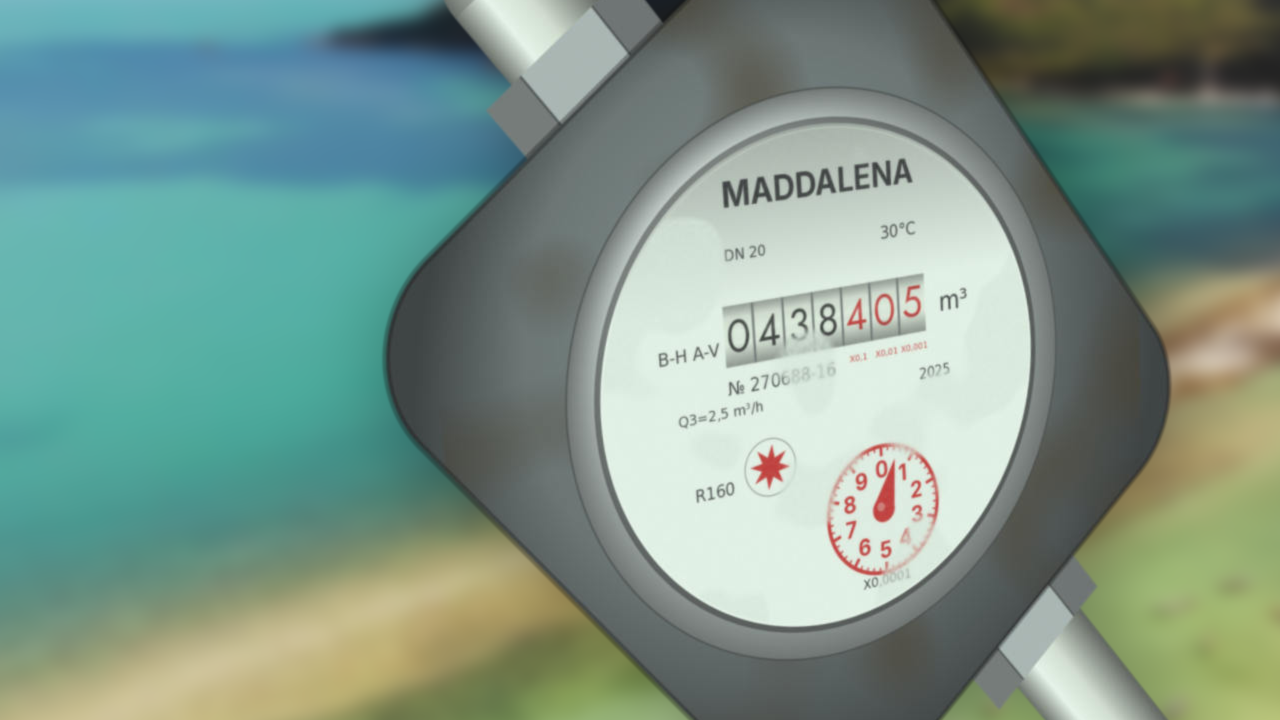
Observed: 438.4050 m³
